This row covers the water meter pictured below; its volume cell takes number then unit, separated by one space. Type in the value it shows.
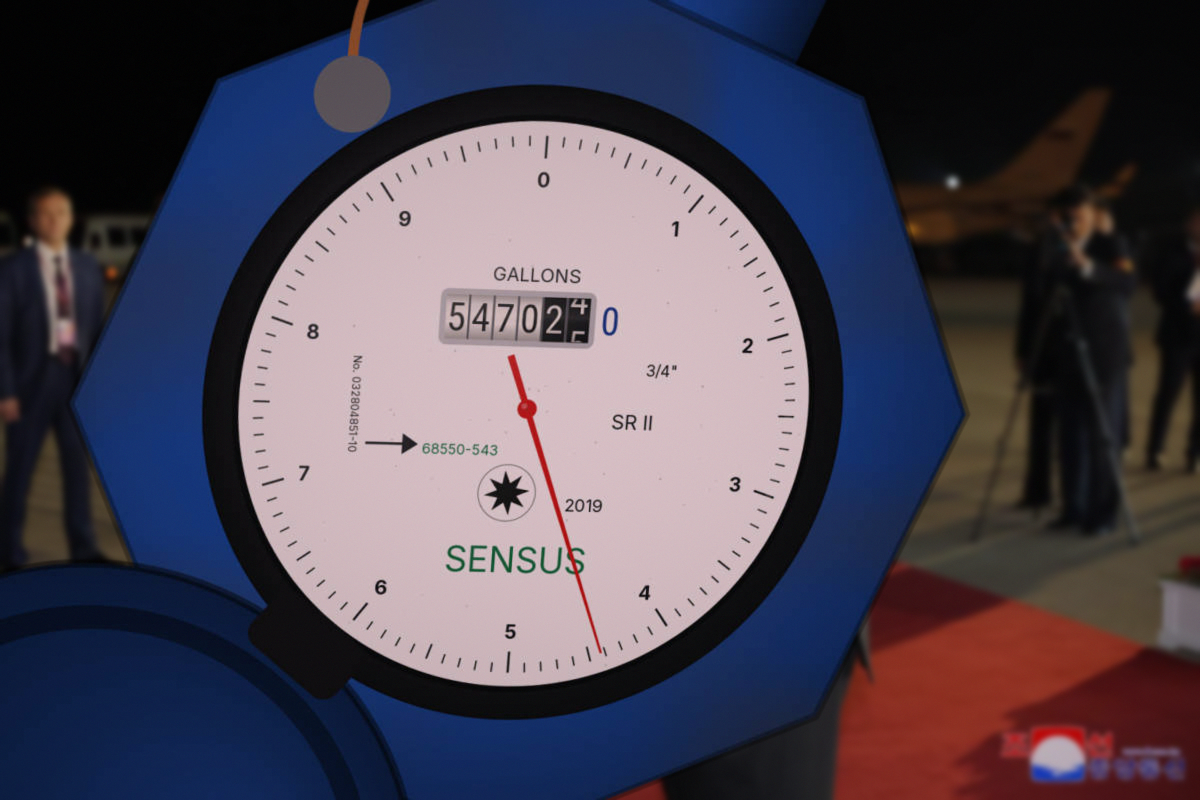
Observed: 5470244.4 gal
